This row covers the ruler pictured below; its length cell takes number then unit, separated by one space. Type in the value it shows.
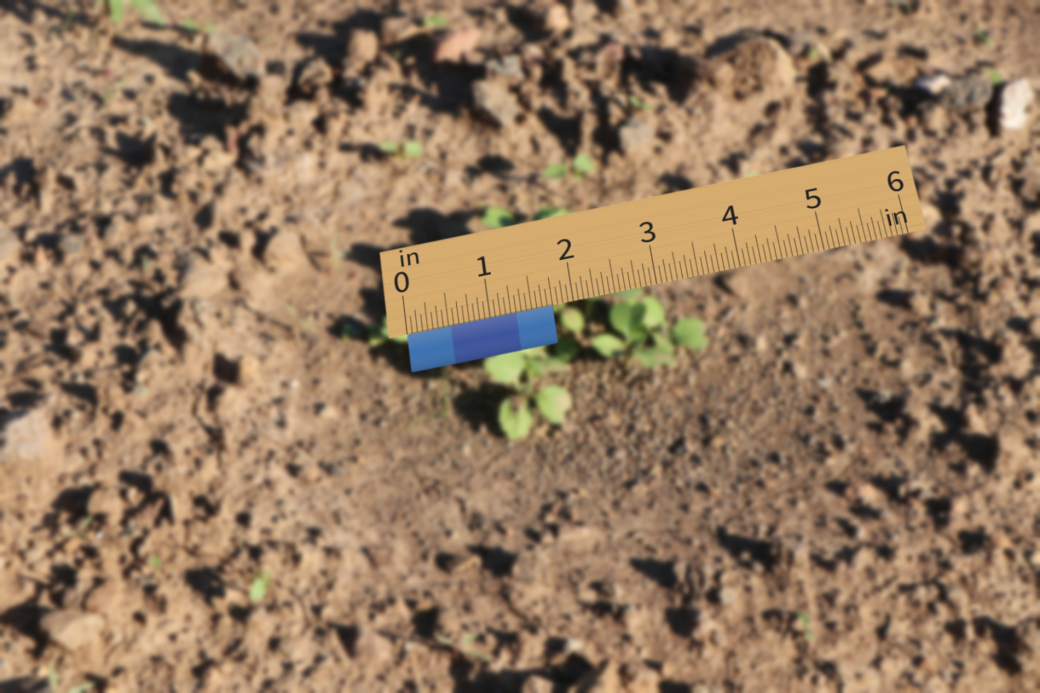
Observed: 1.75 in
